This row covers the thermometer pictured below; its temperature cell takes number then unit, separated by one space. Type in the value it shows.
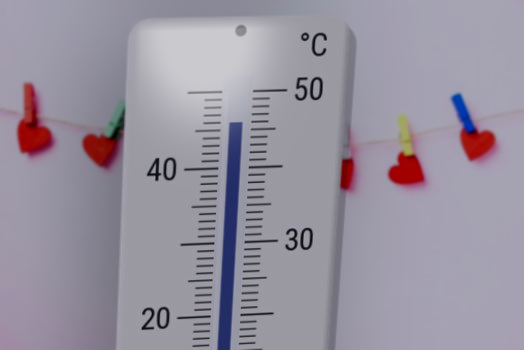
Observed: 46 °C
